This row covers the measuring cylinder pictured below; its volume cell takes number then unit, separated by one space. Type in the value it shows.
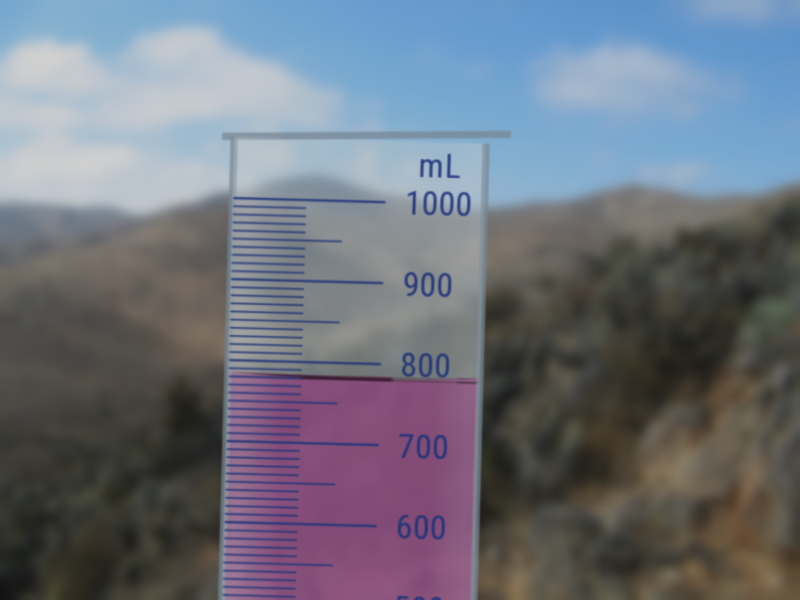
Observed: 780 mL
